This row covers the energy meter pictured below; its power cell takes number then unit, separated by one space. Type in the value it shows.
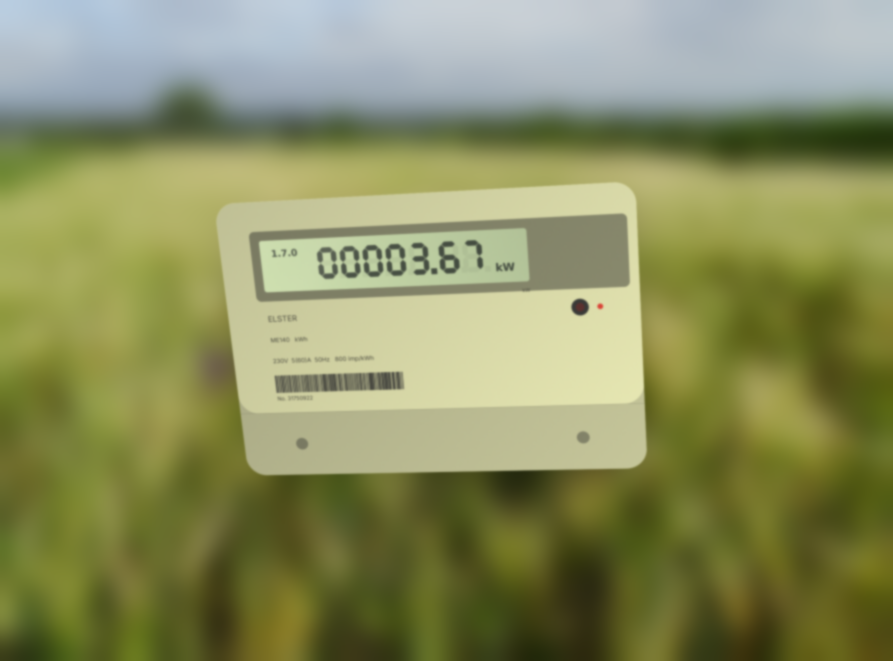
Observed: 3.67 kW
